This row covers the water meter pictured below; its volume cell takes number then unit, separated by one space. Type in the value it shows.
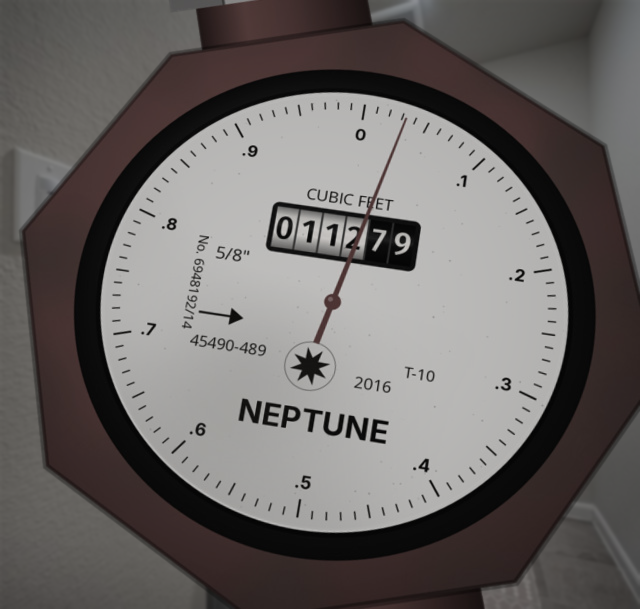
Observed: 11279.03 ft³
